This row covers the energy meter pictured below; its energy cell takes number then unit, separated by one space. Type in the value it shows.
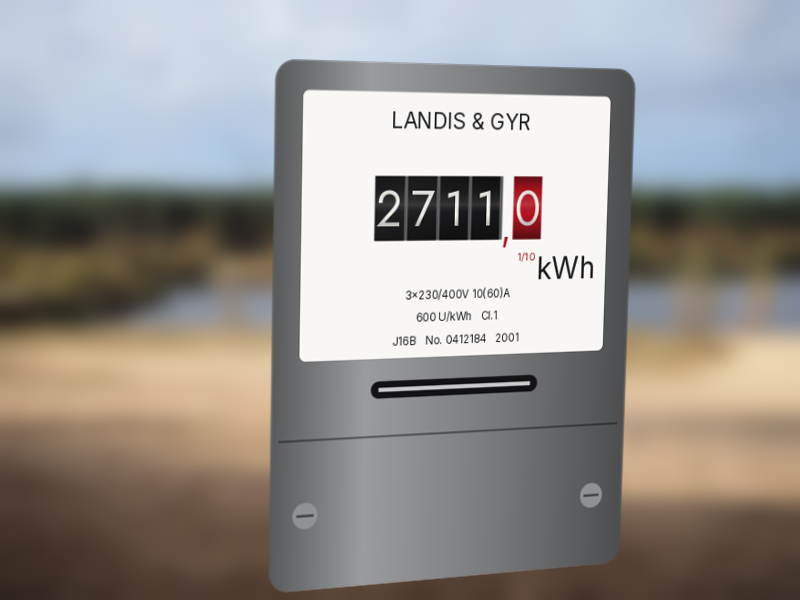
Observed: 2711.0 kWh
